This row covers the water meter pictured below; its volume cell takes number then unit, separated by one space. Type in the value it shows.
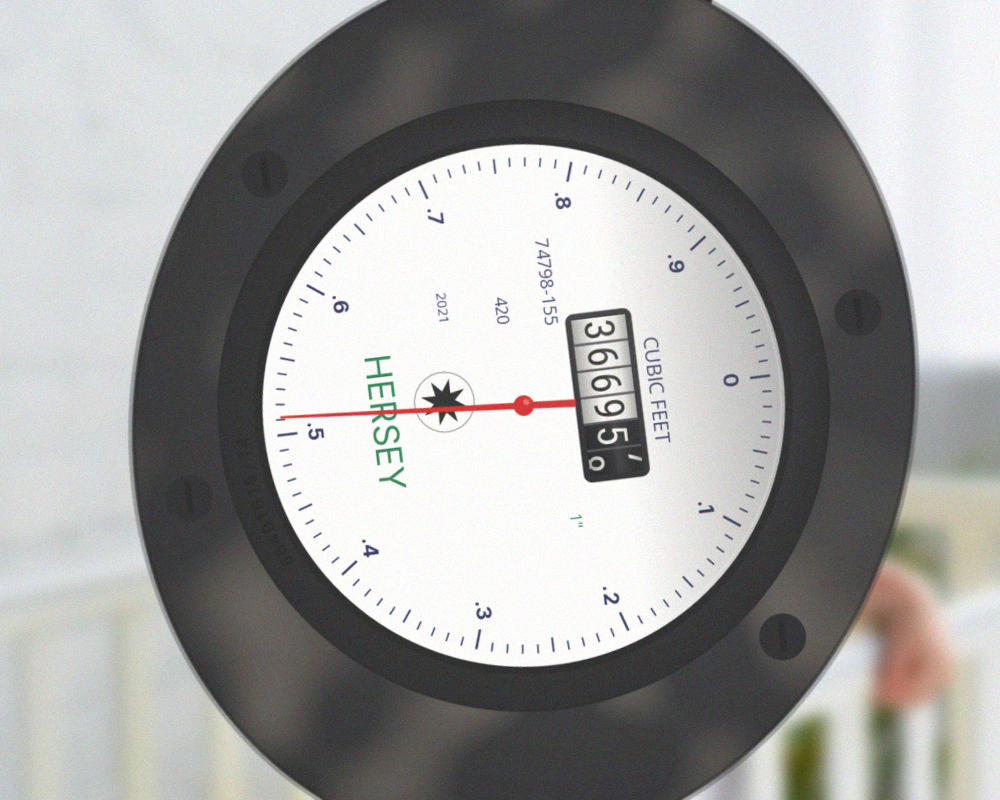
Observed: 366957.51 ft³
